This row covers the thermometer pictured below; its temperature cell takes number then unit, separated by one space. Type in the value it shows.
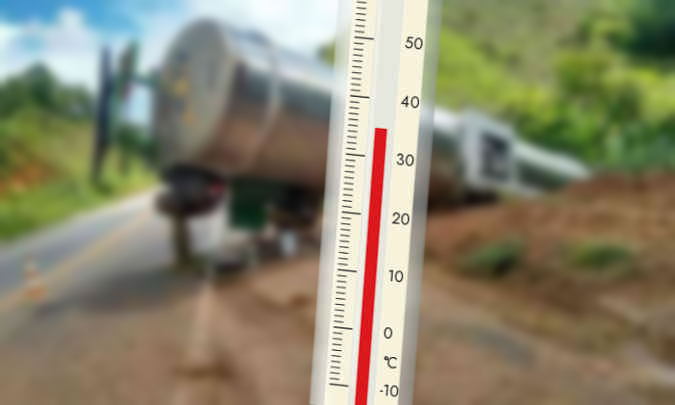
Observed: 35 °C
